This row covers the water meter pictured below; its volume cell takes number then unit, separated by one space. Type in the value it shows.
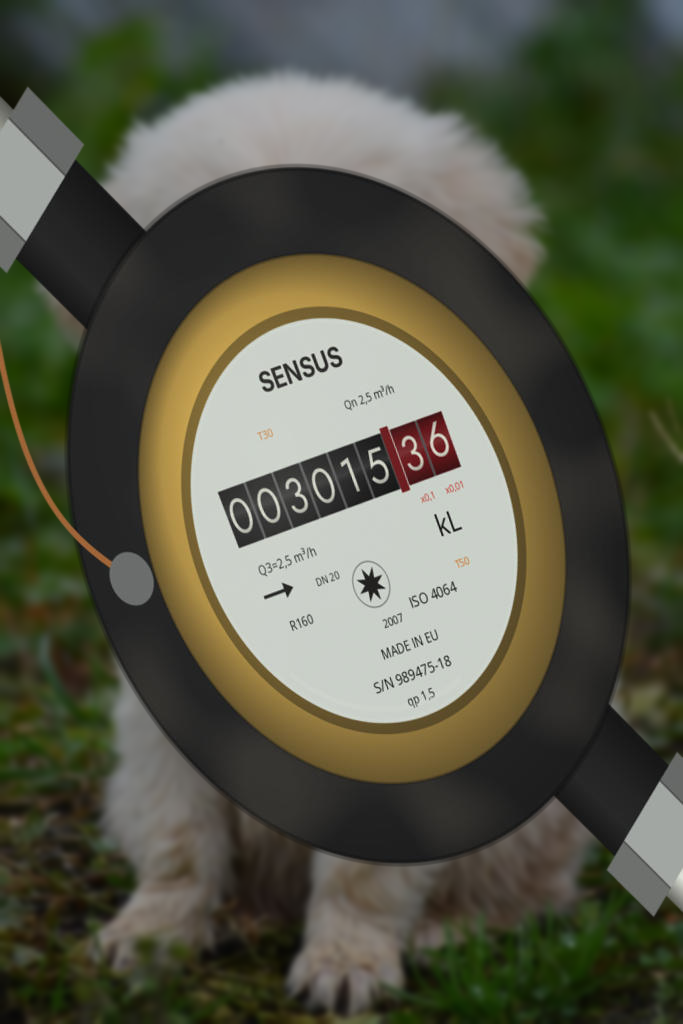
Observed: 3015.36 kL
